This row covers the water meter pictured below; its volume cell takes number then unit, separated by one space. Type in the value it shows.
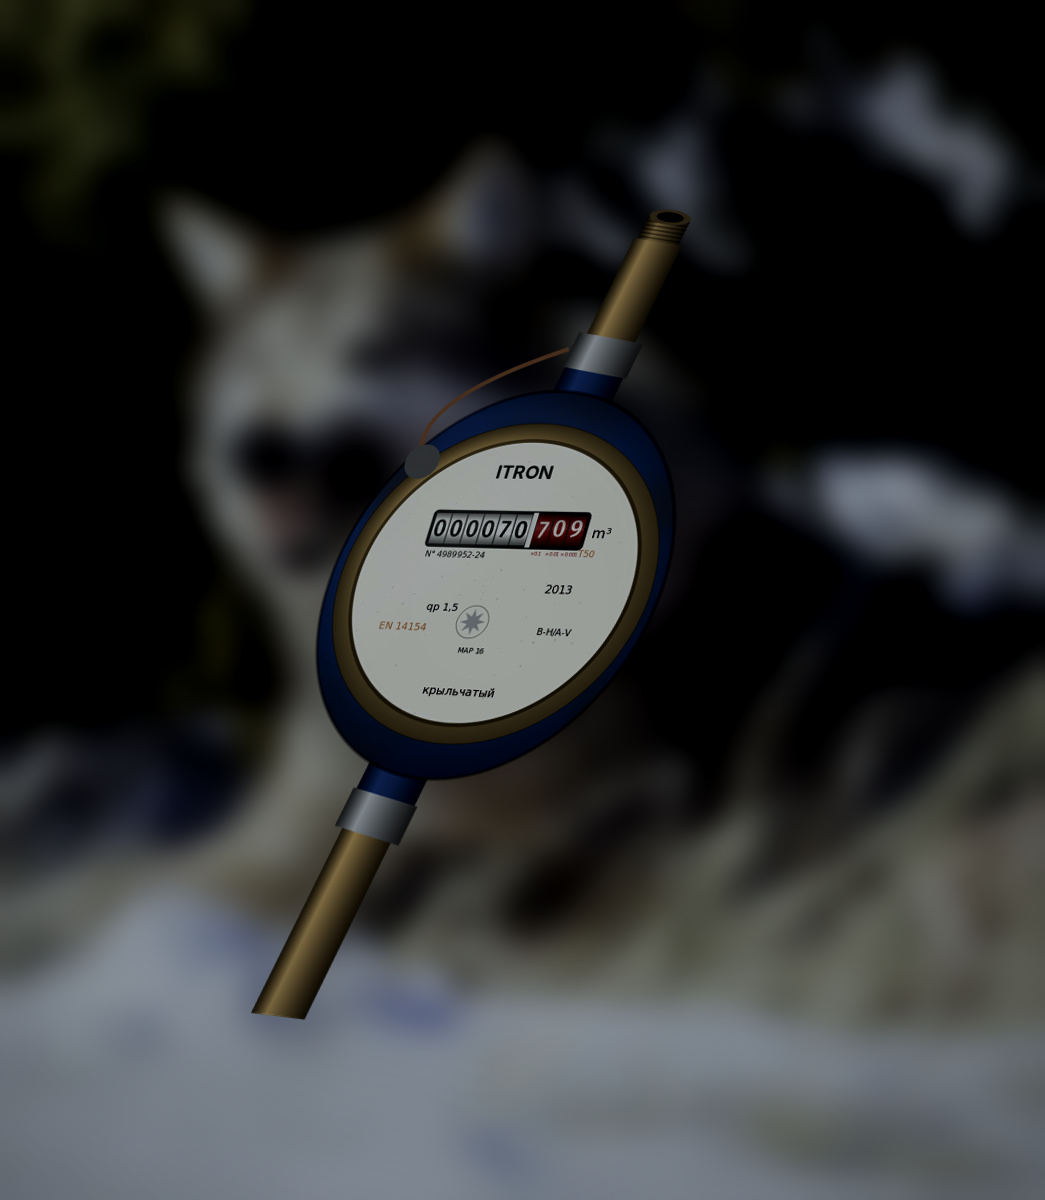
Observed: 70.709 m³
